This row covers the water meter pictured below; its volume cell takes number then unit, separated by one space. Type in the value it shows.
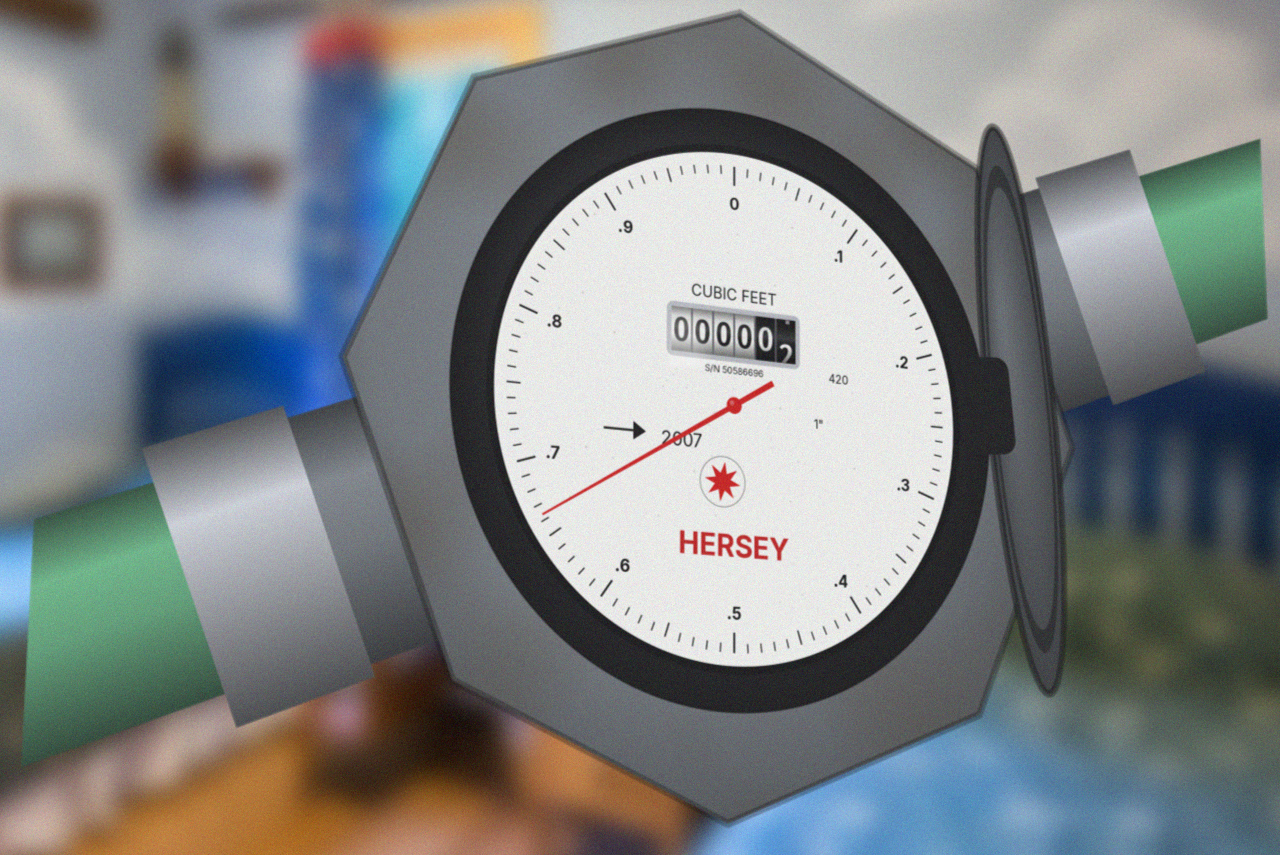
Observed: 1.66 ft³
